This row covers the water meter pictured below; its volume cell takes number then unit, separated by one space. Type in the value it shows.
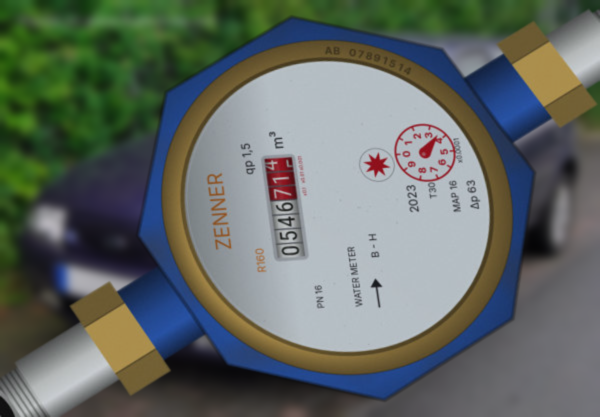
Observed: 546.7143 m³
